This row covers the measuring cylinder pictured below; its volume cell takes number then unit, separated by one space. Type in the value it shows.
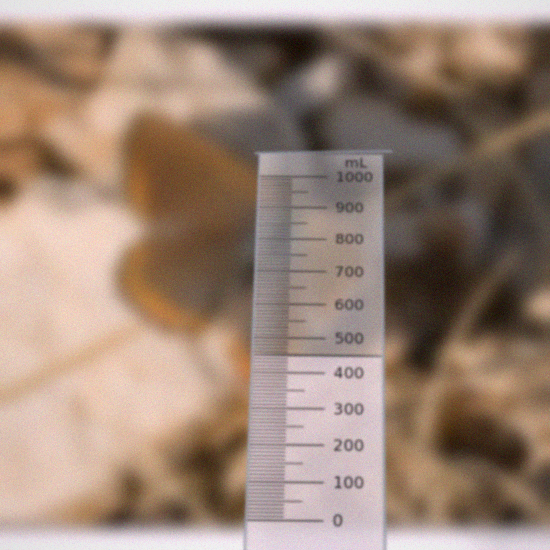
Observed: 450 mL
